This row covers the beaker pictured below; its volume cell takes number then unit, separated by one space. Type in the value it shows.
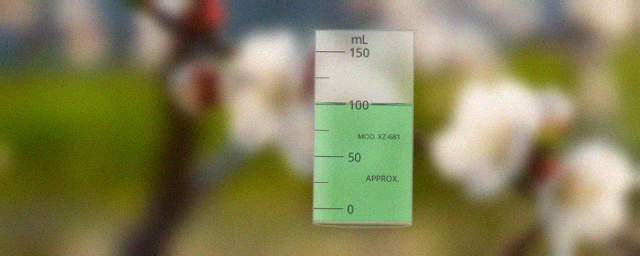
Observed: 100 mL
